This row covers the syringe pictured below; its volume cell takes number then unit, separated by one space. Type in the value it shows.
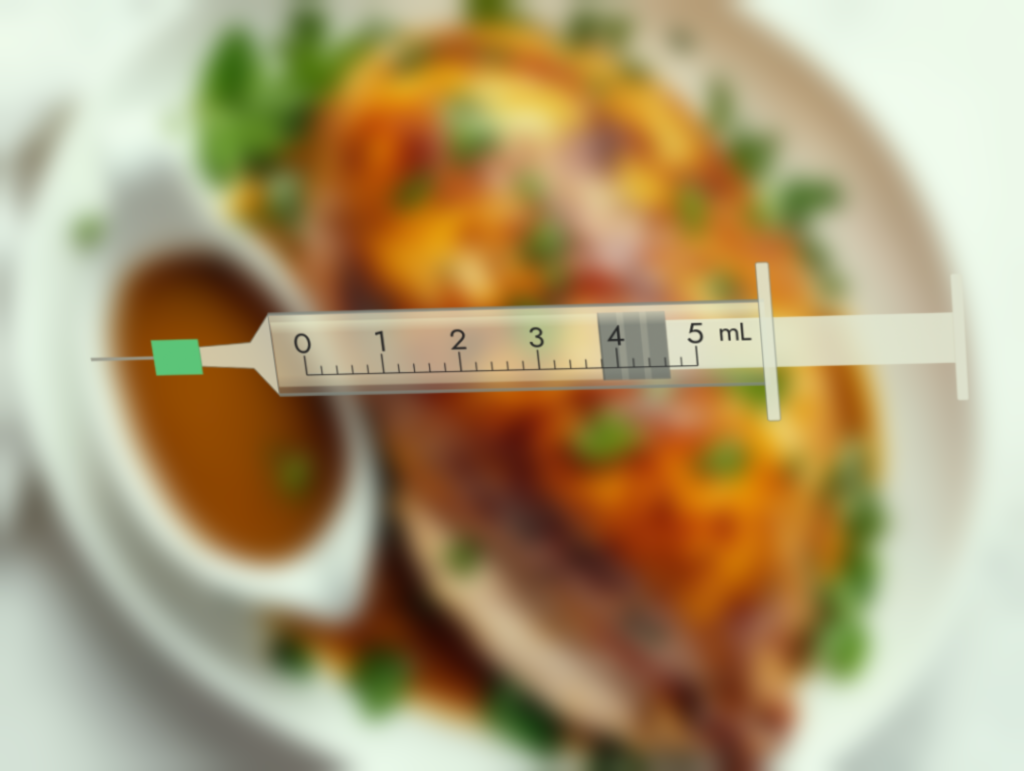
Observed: 3.8 mL
